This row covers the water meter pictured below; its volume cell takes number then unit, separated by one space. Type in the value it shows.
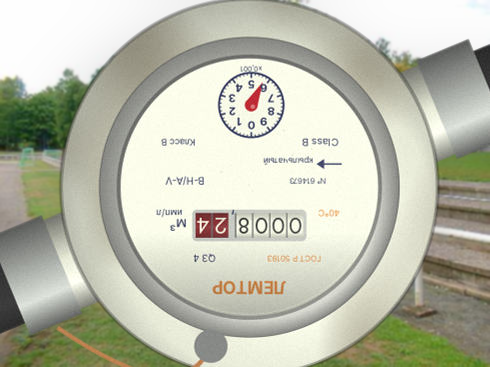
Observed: 8.245 m³
